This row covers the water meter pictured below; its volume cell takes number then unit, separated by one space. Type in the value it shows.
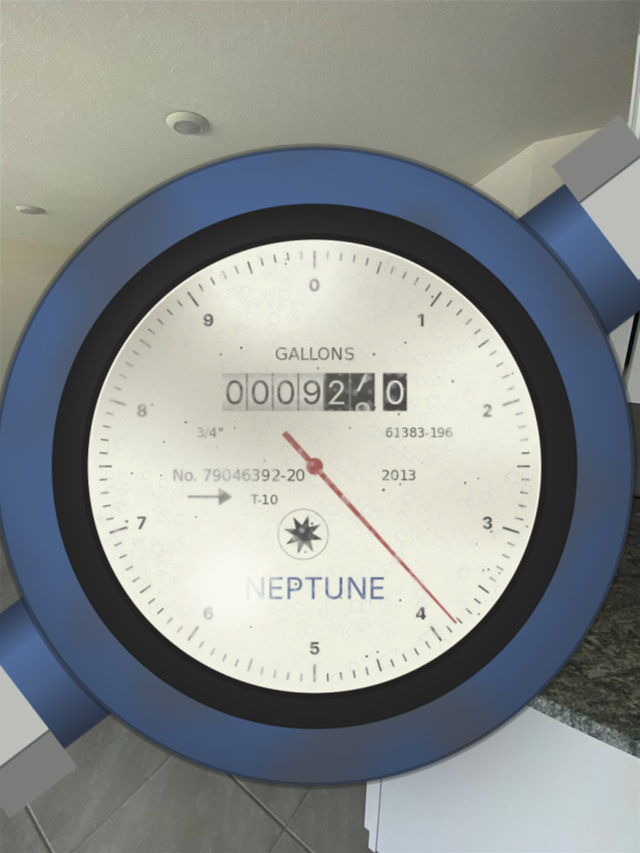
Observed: 9273.8 gal
